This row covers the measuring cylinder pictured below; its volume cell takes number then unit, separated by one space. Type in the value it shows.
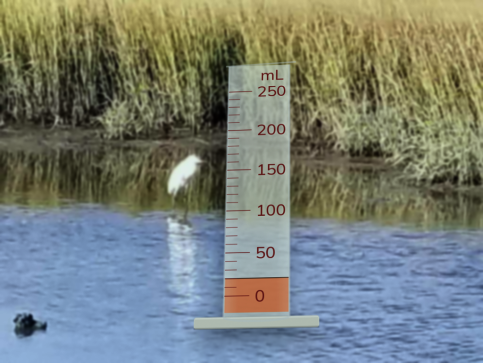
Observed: 20 mL
